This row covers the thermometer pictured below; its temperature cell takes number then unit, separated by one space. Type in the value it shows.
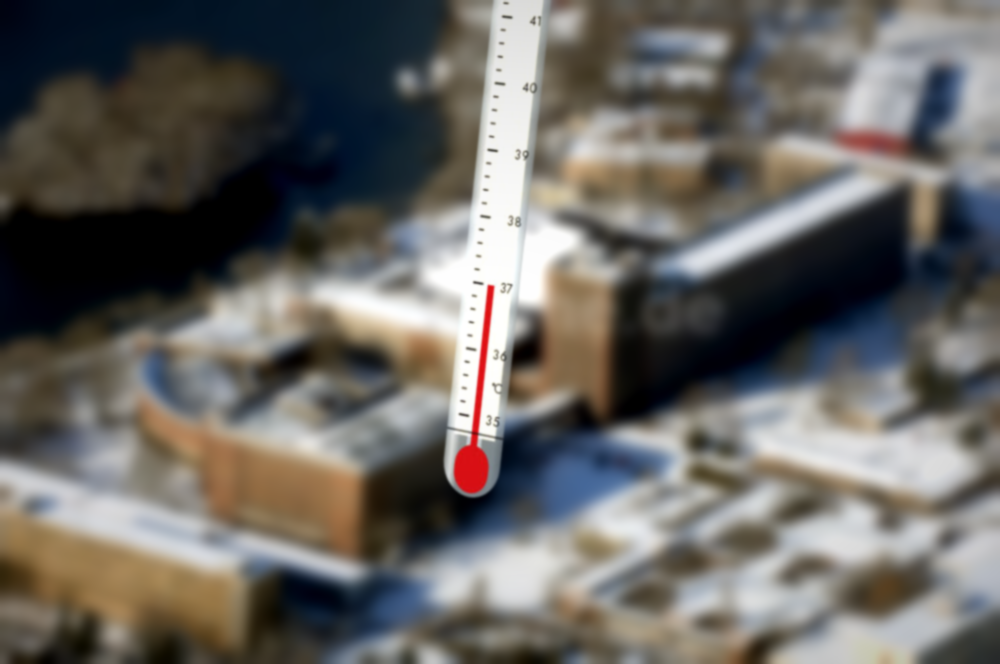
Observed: 37 °C
